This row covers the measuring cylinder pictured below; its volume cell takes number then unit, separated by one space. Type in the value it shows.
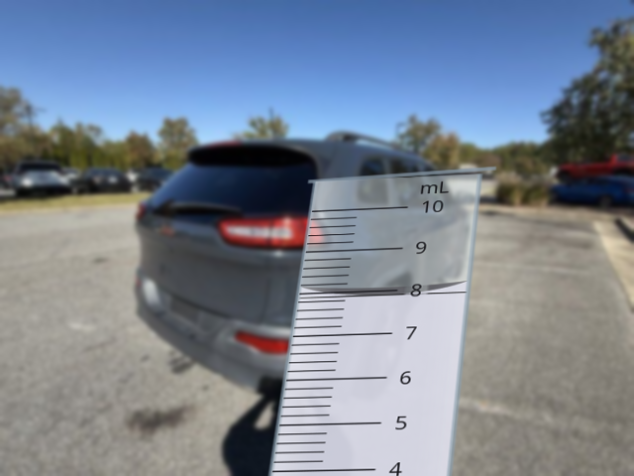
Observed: 7.9 mL
